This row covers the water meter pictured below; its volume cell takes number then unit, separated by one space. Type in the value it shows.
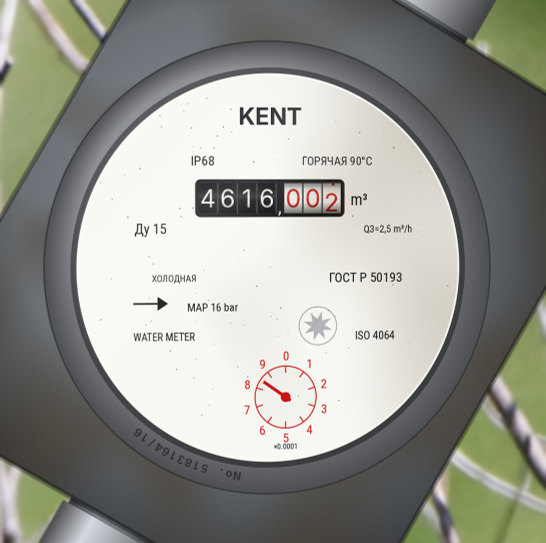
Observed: 4616.0018 m³
